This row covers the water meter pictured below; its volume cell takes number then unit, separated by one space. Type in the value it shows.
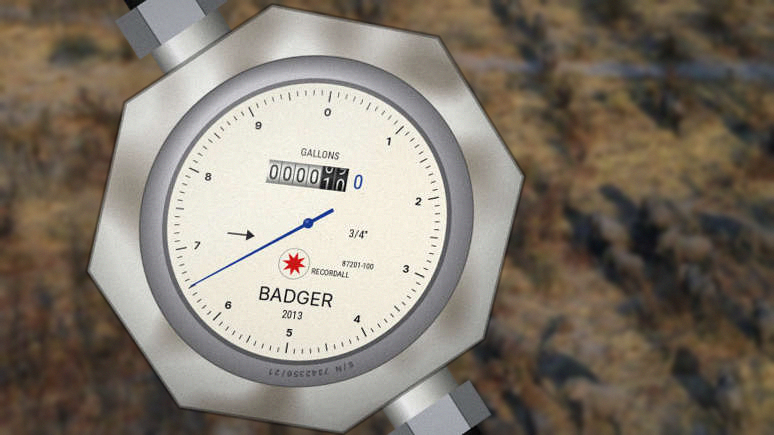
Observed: 96.5 gal
